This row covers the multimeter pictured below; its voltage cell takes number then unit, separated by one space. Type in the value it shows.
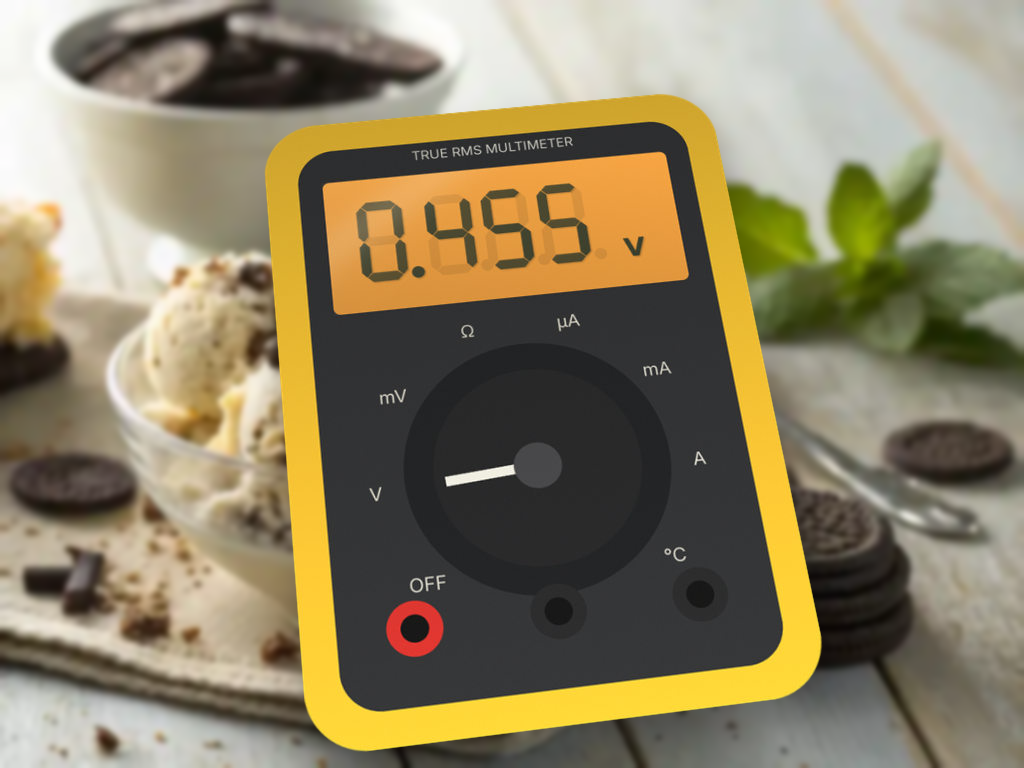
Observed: 0.455 V
